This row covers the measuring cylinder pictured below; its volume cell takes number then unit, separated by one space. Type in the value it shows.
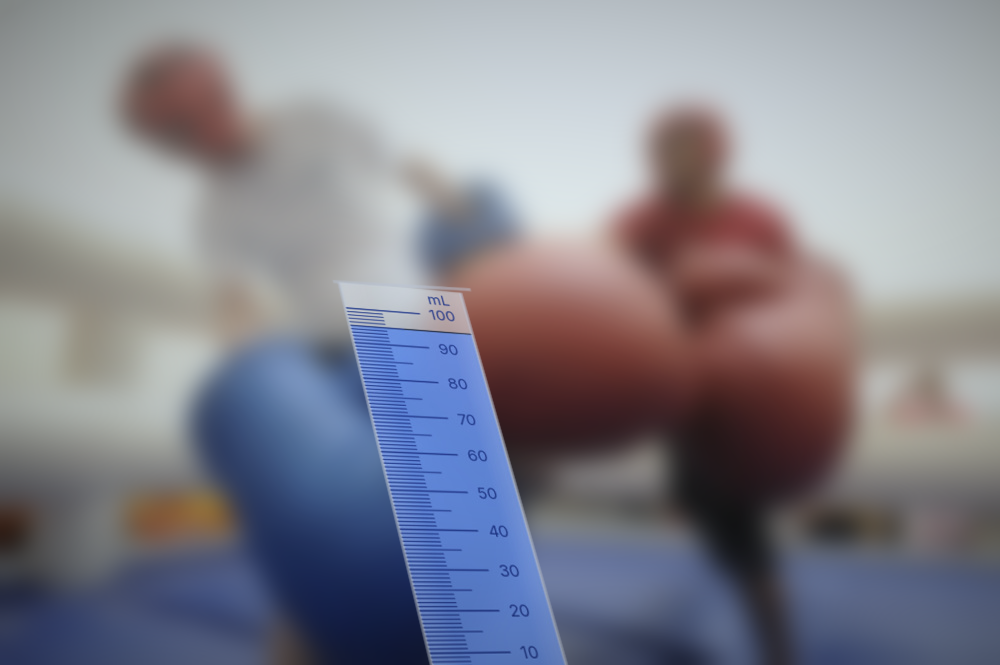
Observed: 95 mL
